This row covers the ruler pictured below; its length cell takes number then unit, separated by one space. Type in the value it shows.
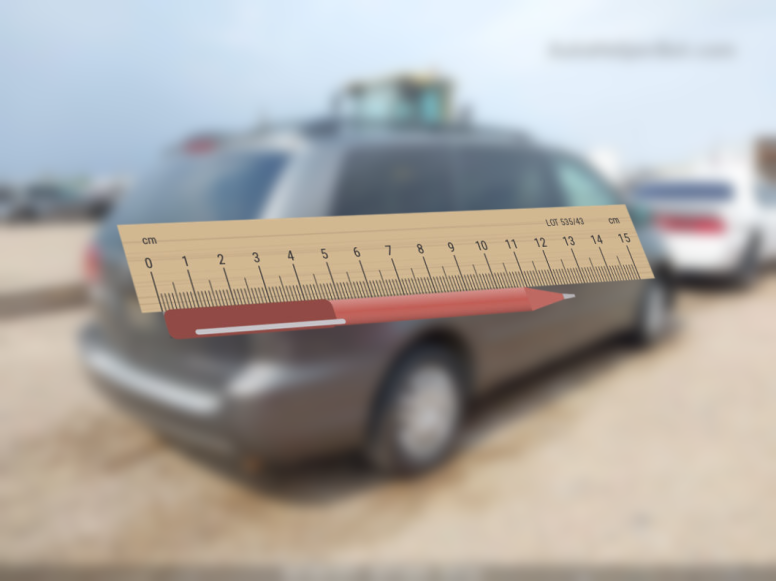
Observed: 12.5 cm
